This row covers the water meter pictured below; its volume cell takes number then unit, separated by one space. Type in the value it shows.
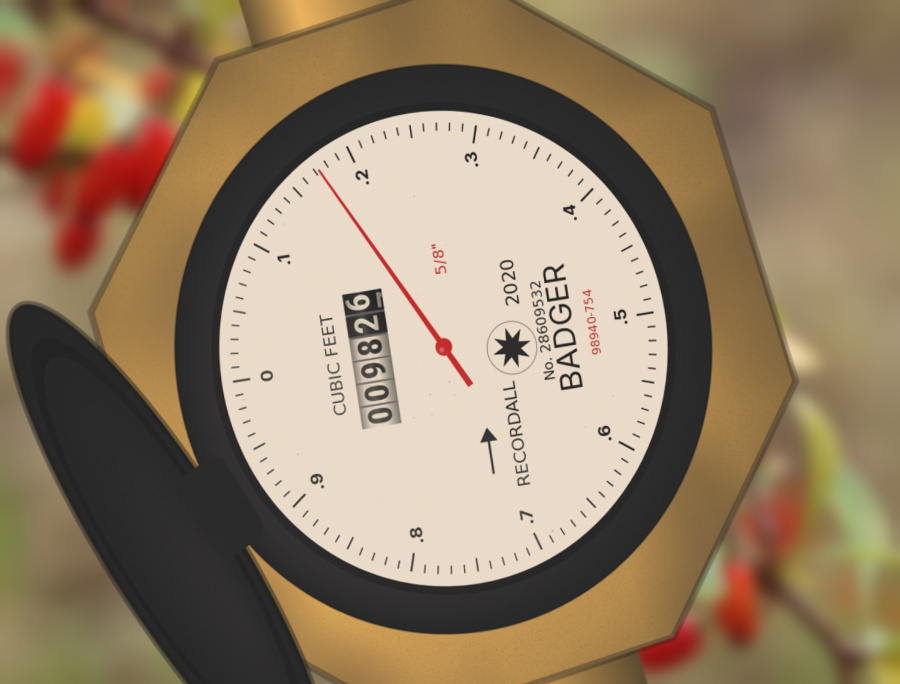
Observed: 9826.17 ft³
